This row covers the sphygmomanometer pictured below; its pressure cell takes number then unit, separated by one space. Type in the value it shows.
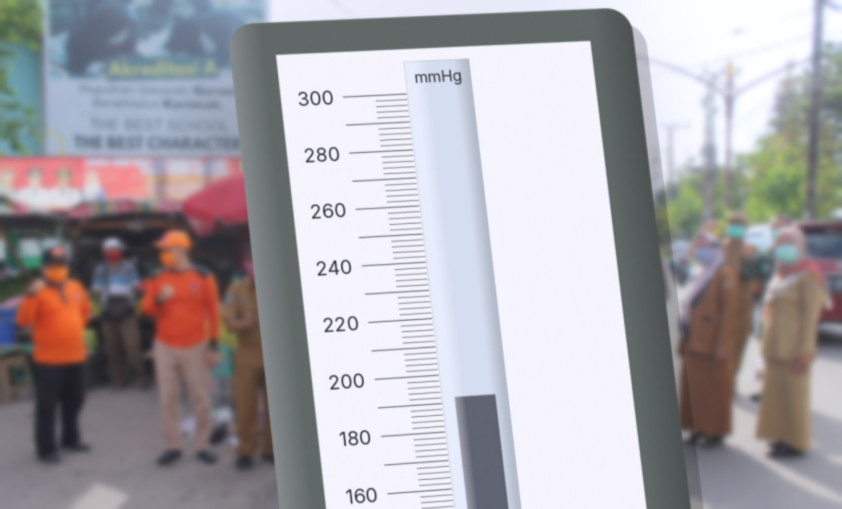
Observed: 192 mmHg
